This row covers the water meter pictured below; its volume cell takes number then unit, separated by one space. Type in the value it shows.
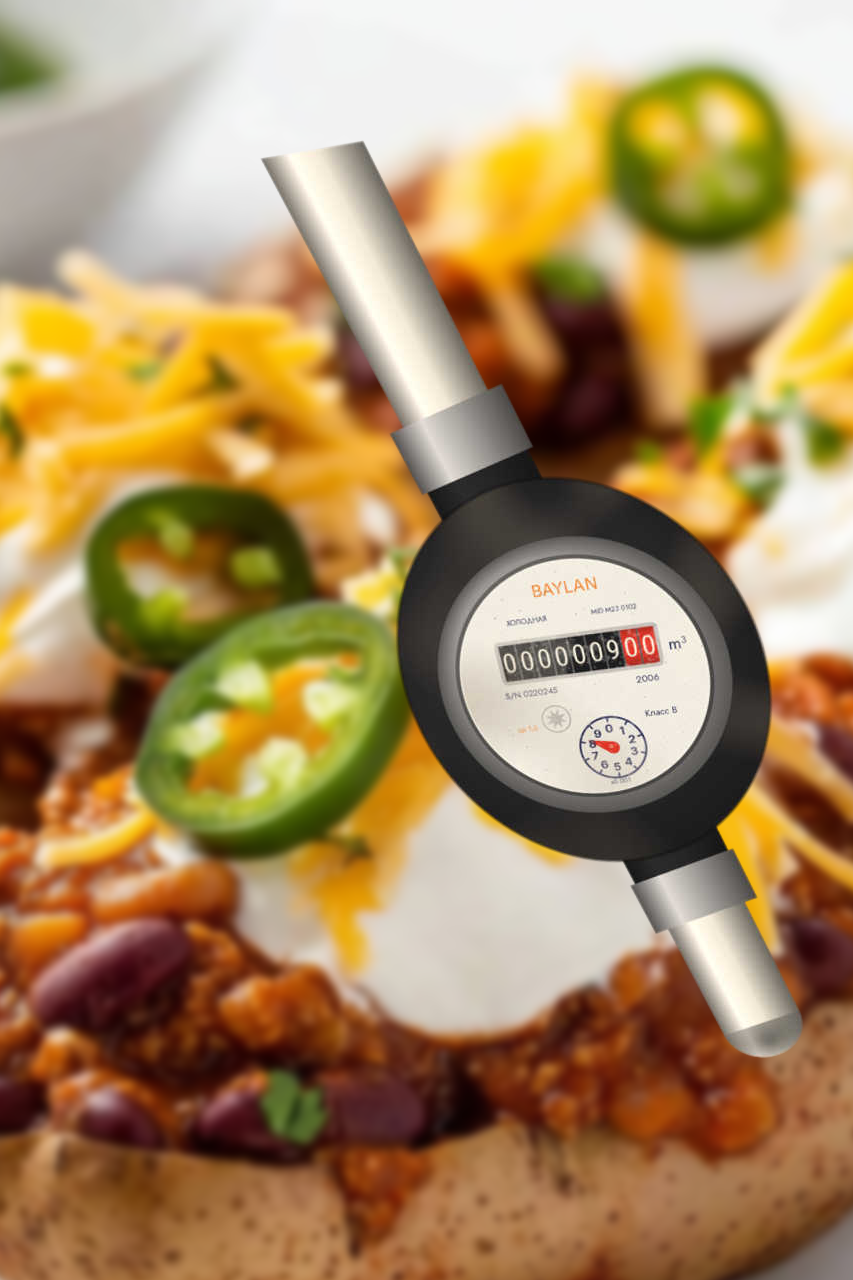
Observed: 9.008 m³
